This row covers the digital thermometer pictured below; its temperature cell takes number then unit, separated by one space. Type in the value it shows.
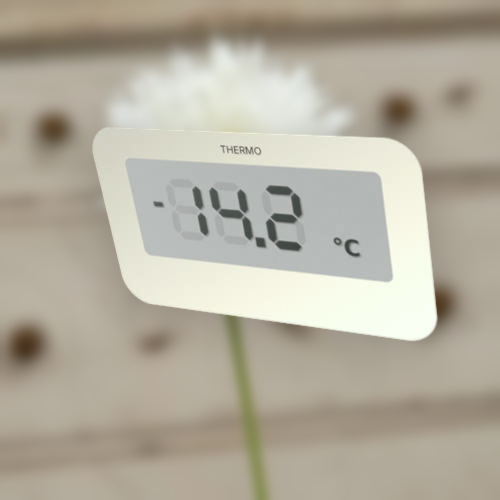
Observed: -14.2 °C
